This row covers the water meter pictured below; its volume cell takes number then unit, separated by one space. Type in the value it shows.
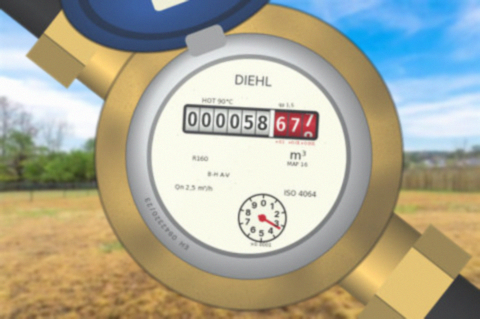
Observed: 58.6773 m³
